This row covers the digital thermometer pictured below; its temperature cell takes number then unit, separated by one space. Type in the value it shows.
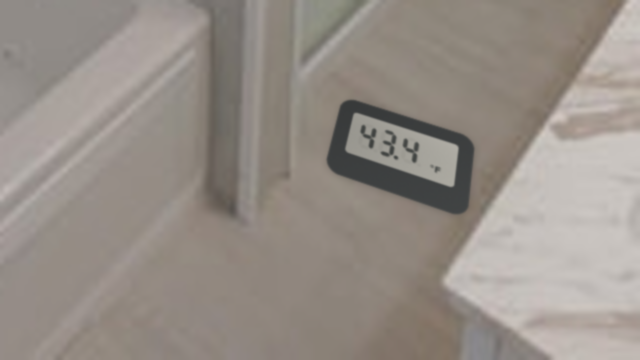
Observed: 43.4 °F
